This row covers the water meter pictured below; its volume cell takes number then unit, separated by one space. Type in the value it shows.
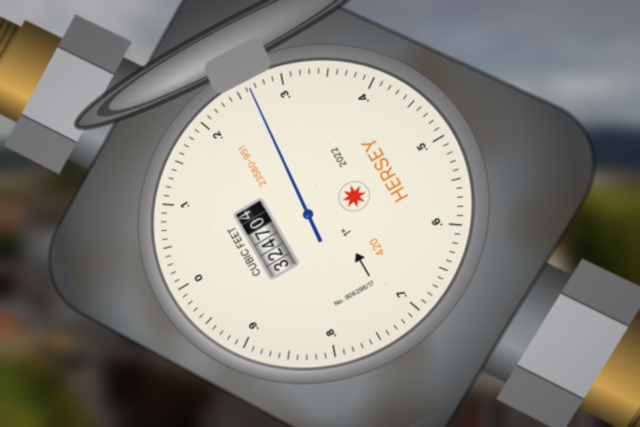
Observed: 324704.26 ft³
